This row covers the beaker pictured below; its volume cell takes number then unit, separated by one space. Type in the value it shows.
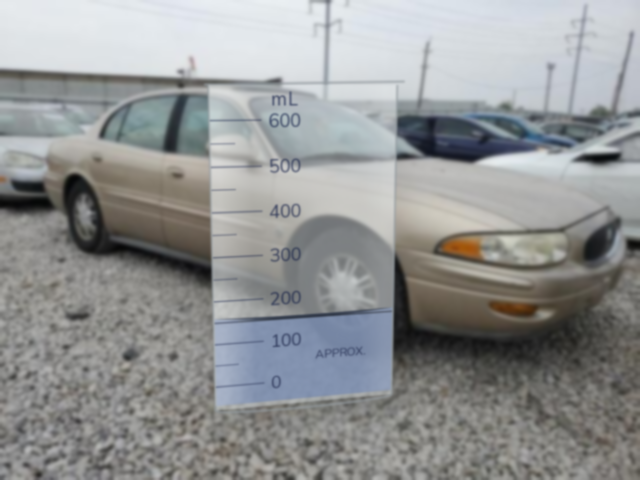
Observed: 150 mL
